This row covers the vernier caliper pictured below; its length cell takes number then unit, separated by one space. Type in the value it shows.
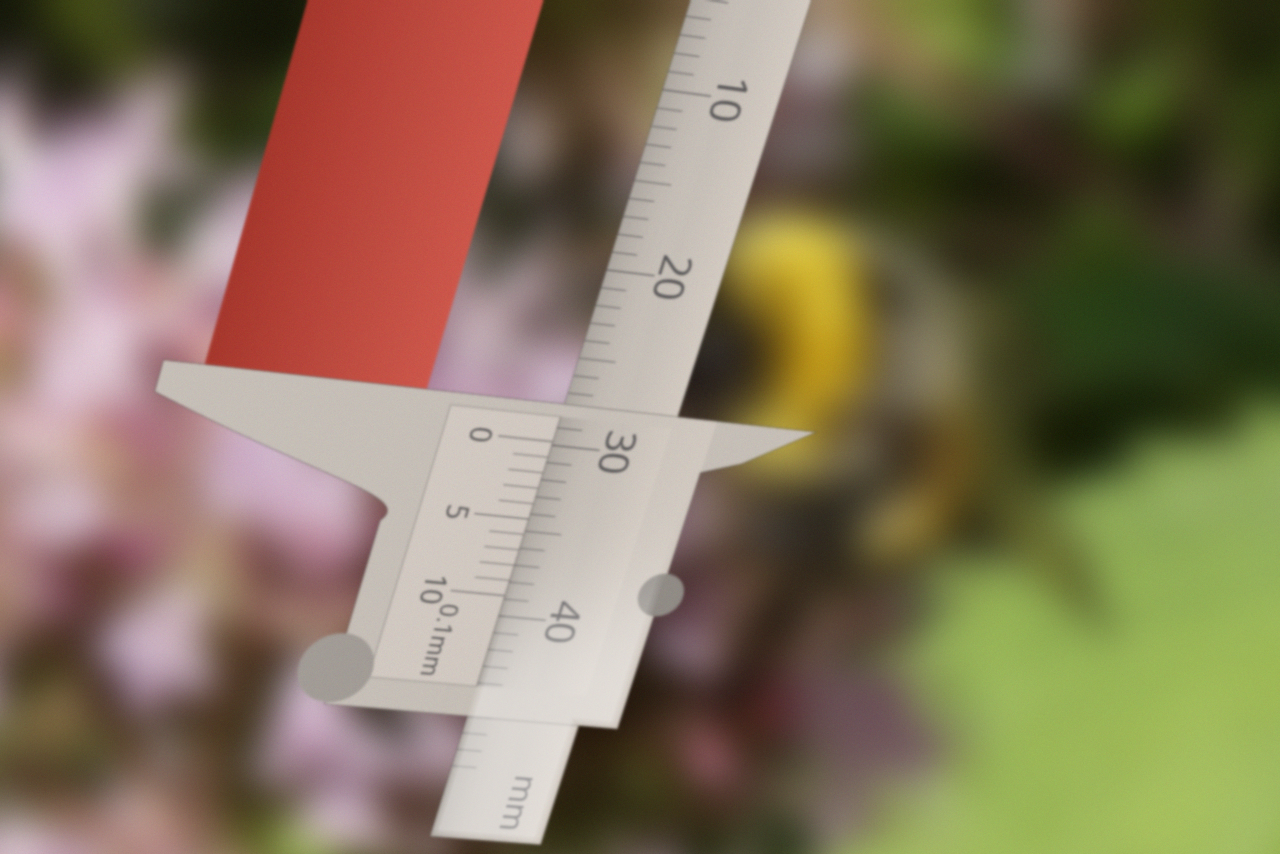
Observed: 29.8 mm
